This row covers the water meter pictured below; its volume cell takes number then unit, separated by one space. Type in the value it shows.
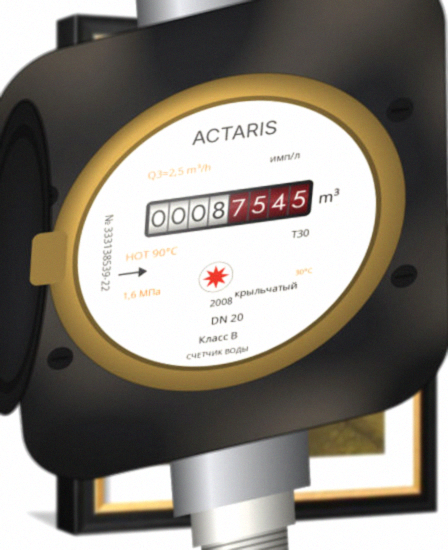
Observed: 8.7545 m³
